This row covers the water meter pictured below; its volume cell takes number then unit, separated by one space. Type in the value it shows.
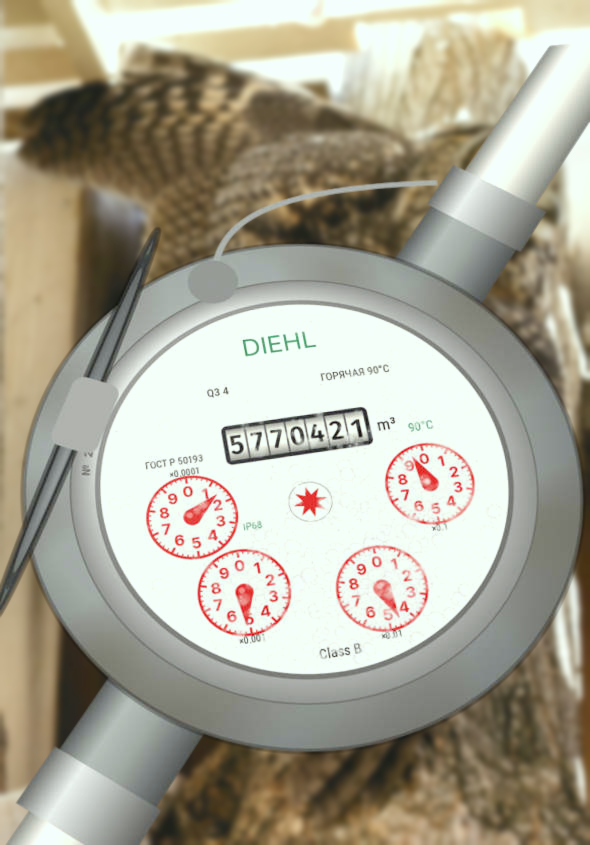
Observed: 5770420.9451 m³
